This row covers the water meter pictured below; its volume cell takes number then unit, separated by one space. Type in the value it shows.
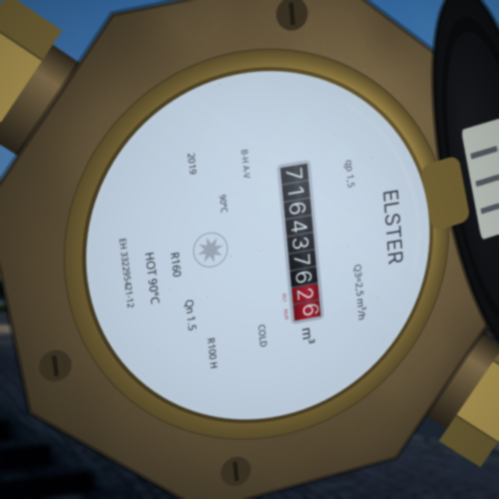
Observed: 7164376.26 m³
